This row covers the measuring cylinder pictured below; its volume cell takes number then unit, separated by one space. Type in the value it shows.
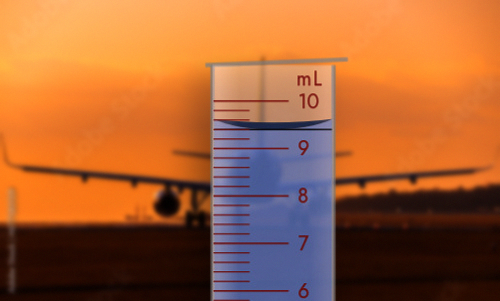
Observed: 9.4 mL
